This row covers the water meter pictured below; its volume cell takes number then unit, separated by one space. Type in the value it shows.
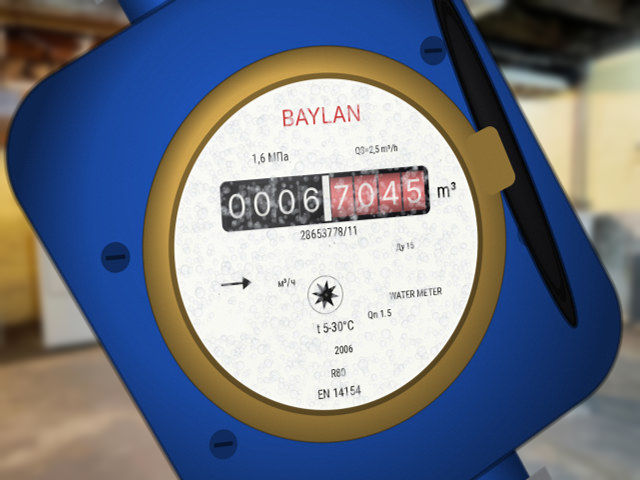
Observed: 6.7045 m³
